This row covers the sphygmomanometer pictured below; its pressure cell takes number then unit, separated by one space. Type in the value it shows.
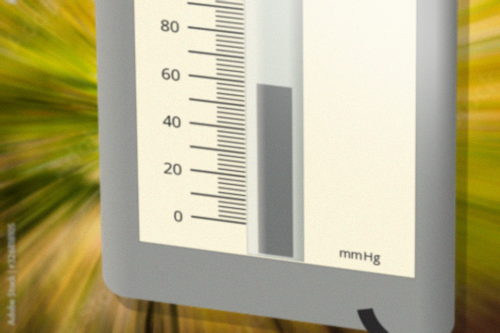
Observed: 60 mmHg
